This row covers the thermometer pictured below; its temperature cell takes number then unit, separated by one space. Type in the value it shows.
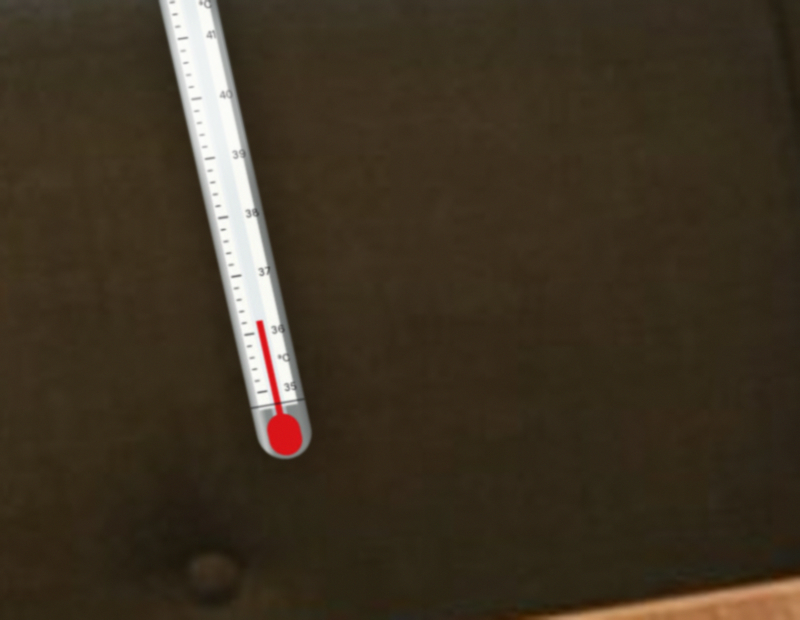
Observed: 36.2 °C
